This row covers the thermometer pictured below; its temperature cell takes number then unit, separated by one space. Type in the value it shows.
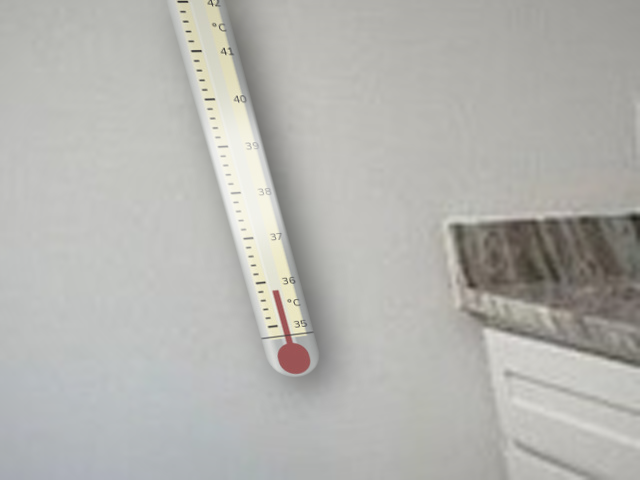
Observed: 35.8 °C
